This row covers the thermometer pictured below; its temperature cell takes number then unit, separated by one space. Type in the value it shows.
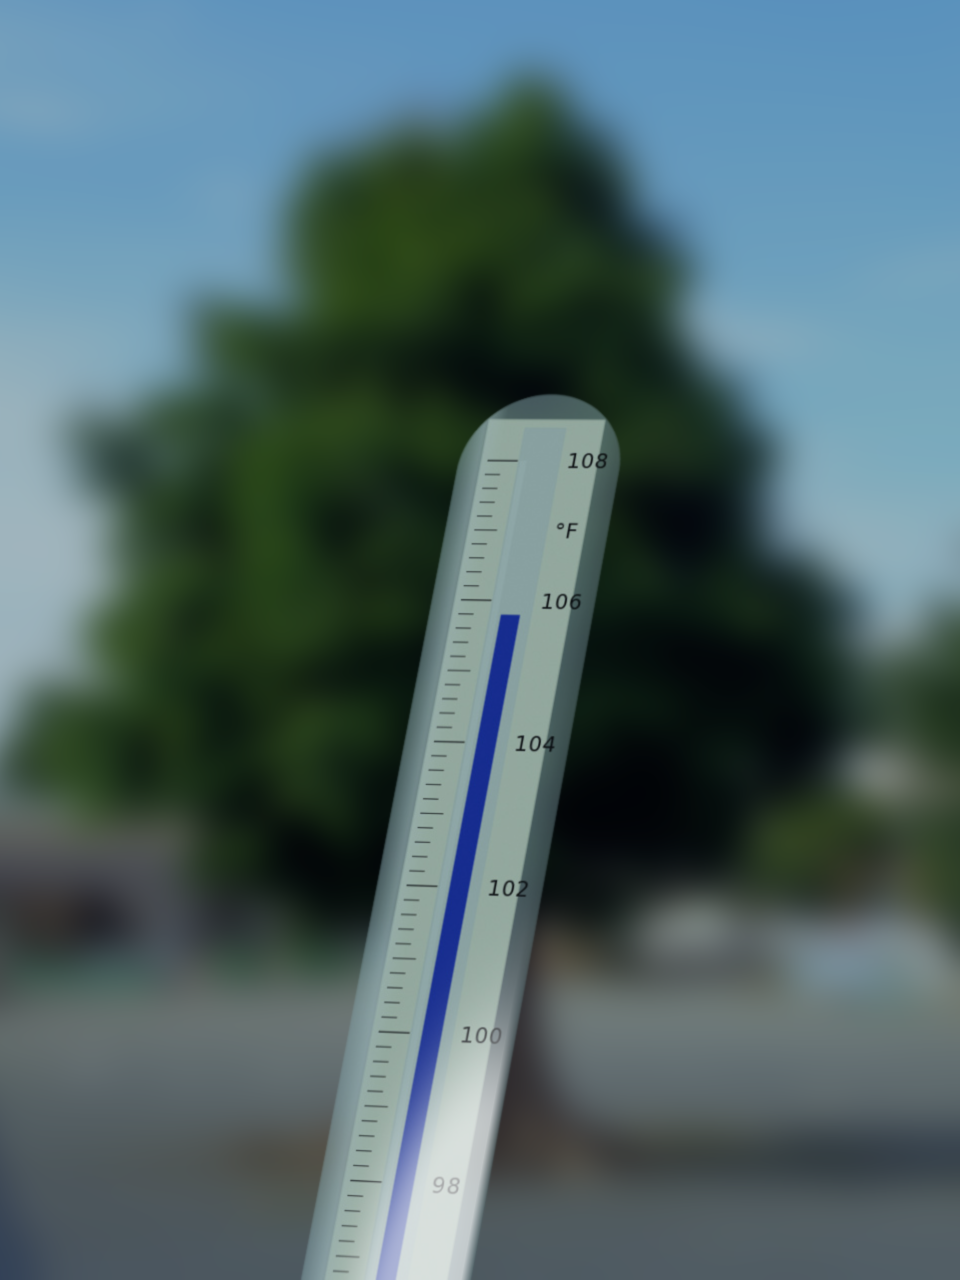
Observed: 105.8 °F
